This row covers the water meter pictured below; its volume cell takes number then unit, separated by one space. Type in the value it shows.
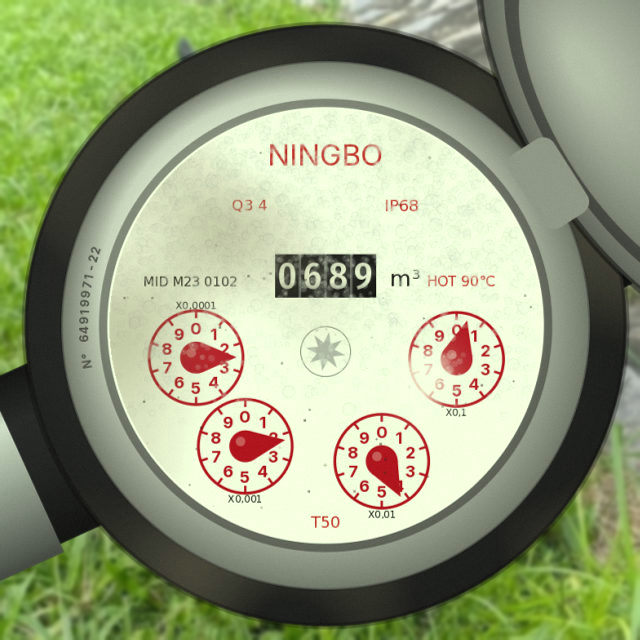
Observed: 689.0422 m³
